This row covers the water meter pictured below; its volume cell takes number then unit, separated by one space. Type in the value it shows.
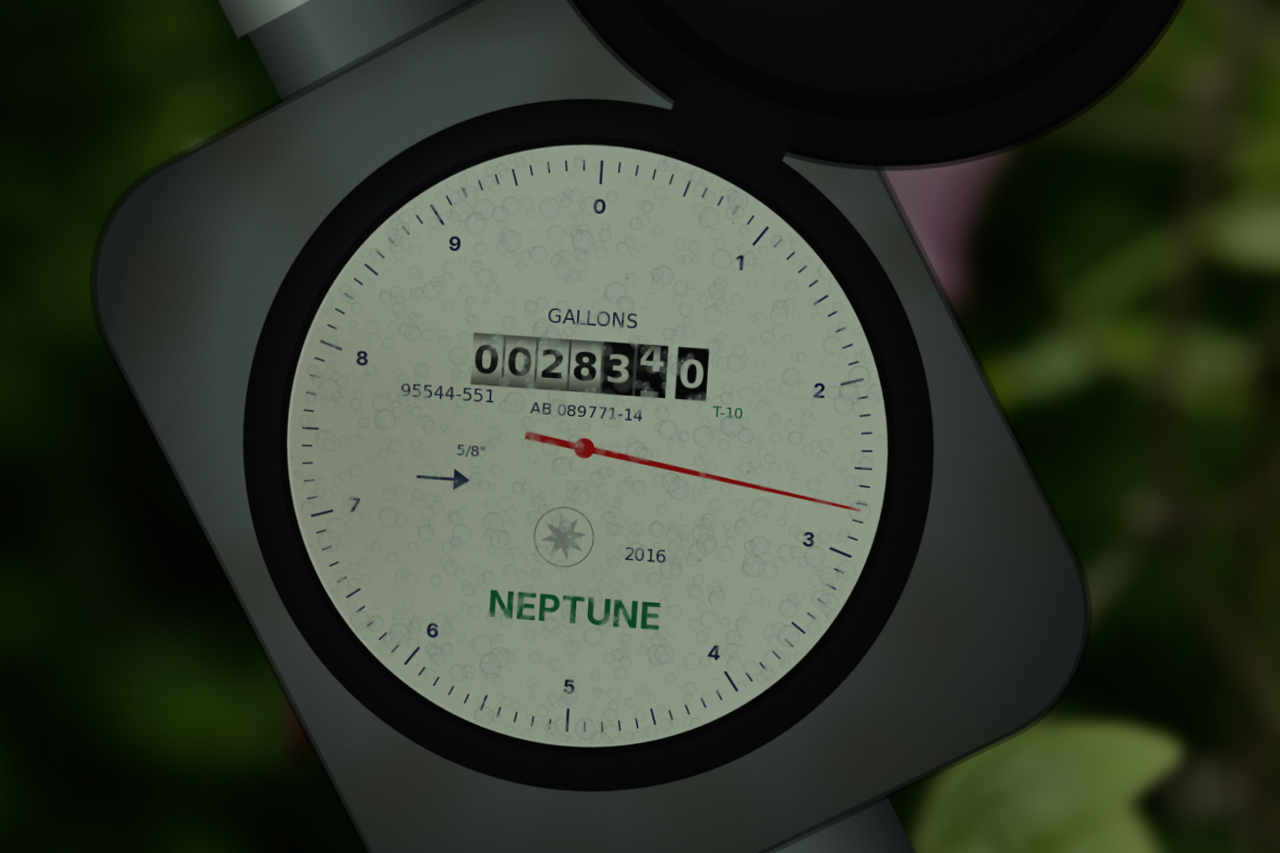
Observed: 28342.7 gal
